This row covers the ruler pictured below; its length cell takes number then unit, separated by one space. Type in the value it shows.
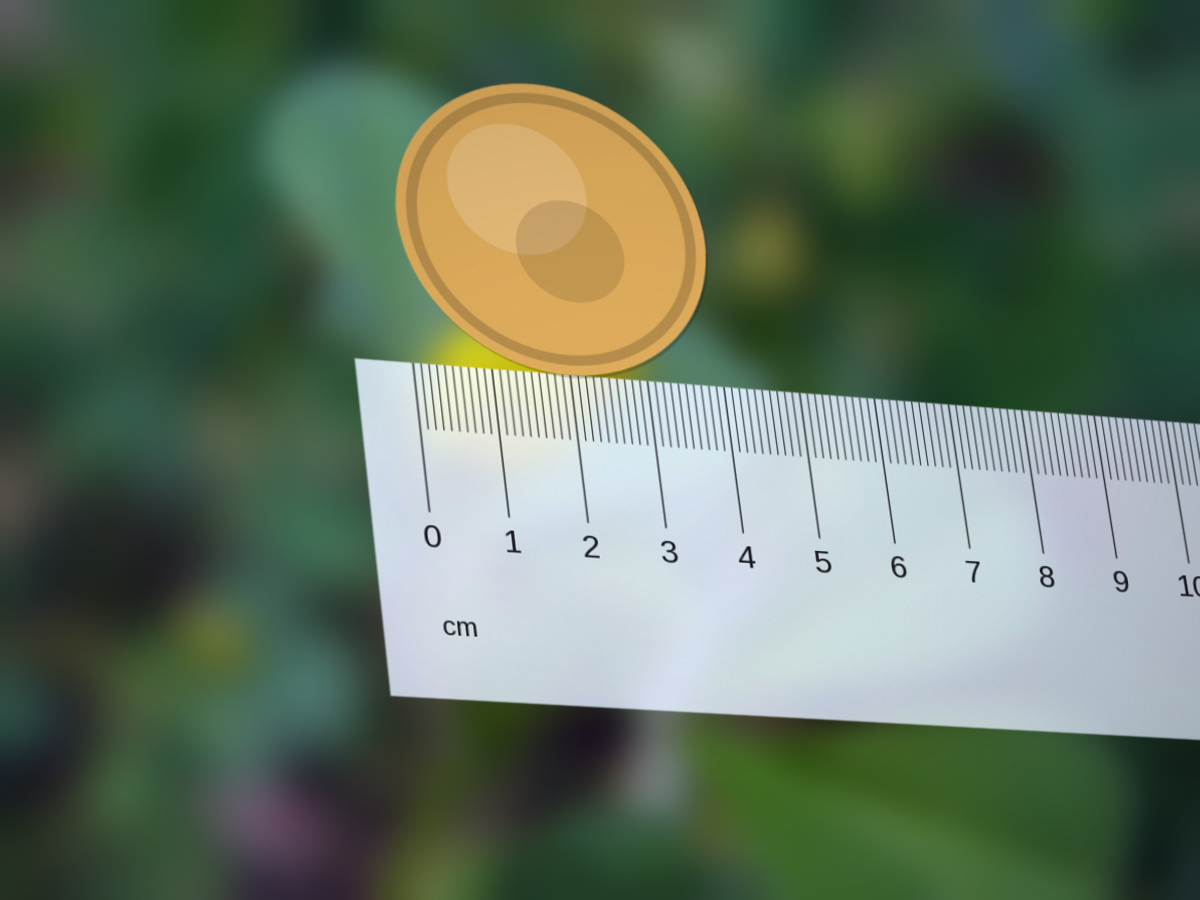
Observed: 4 cm
